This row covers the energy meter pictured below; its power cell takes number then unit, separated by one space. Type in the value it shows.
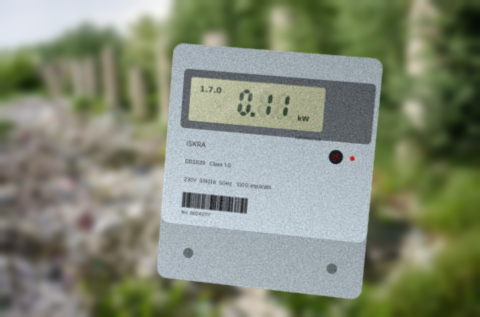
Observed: 0.11 kW
